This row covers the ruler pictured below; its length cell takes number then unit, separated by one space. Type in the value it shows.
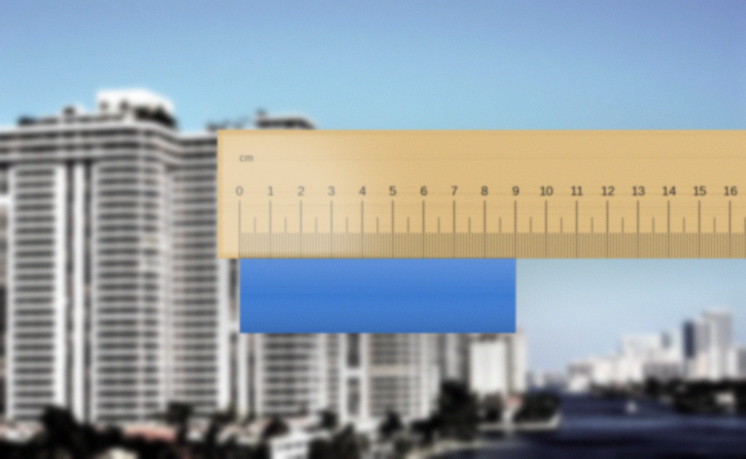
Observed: 9 cm
